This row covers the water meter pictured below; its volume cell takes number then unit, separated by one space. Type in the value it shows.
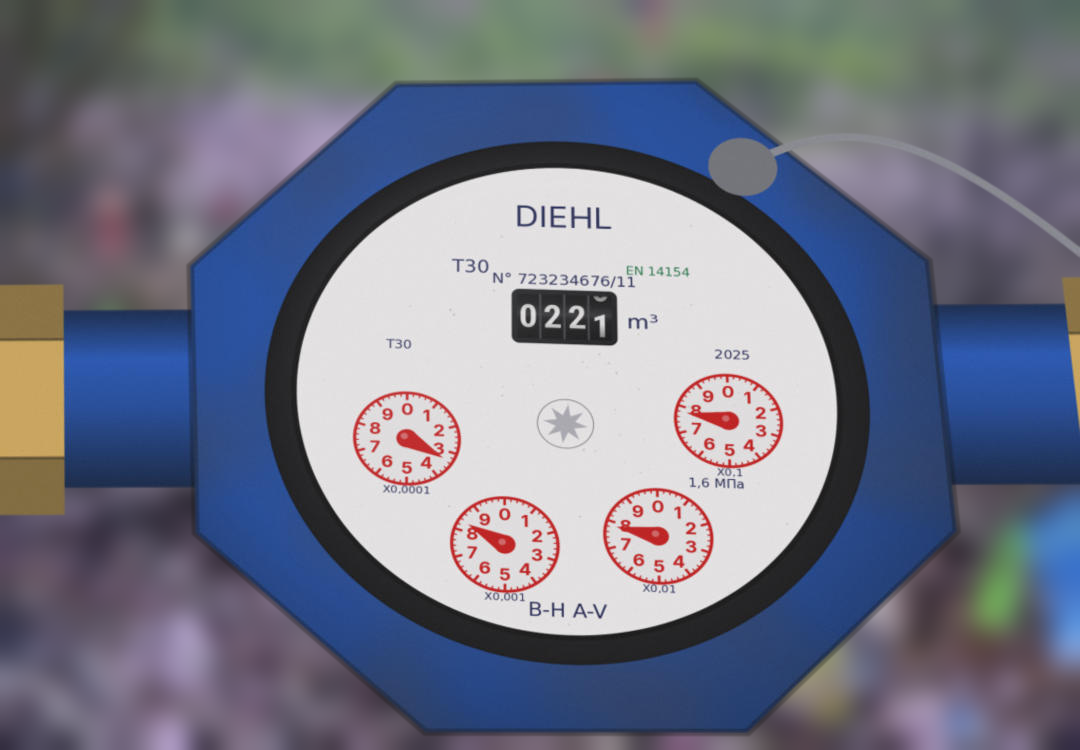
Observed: 220.7783 m³
